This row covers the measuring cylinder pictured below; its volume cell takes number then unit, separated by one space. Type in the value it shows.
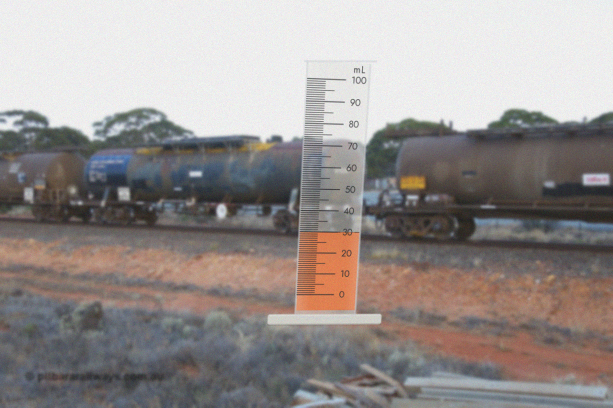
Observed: 30 mL
